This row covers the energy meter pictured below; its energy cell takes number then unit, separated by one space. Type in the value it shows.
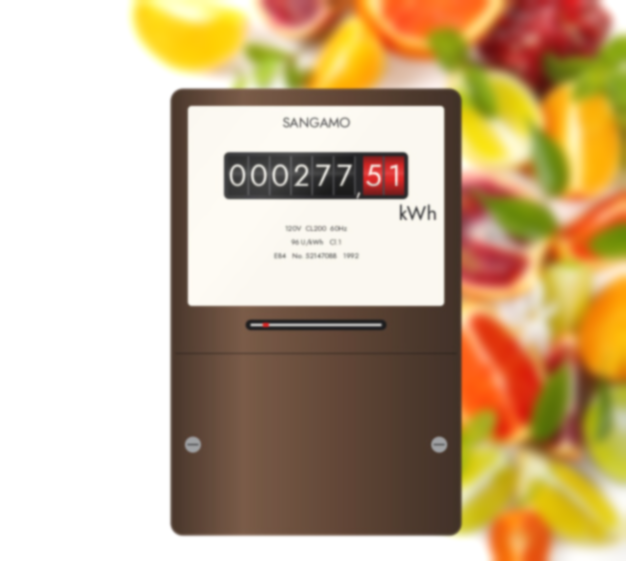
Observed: 277.51 kWh
